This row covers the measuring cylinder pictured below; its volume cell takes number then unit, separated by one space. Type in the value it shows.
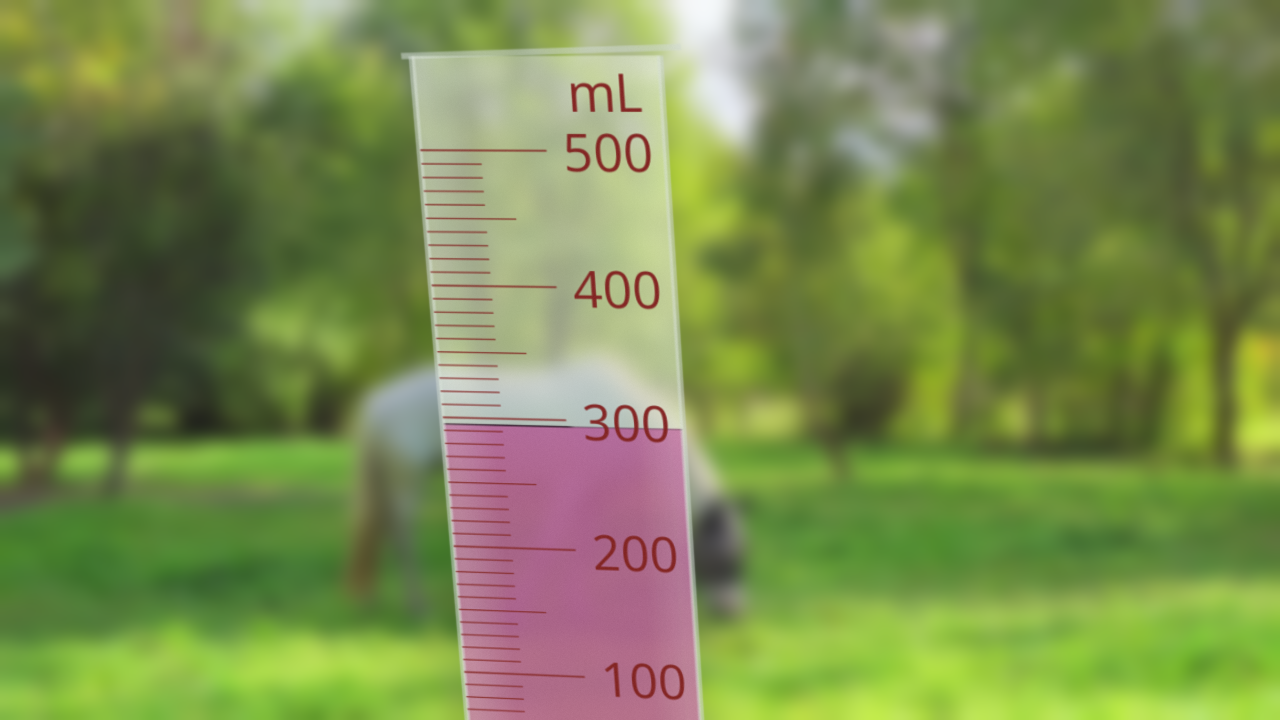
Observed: 295 mL
